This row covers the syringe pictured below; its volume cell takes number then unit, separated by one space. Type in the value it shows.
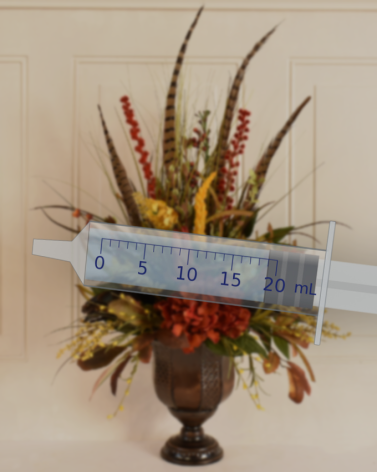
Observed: 19 mL
